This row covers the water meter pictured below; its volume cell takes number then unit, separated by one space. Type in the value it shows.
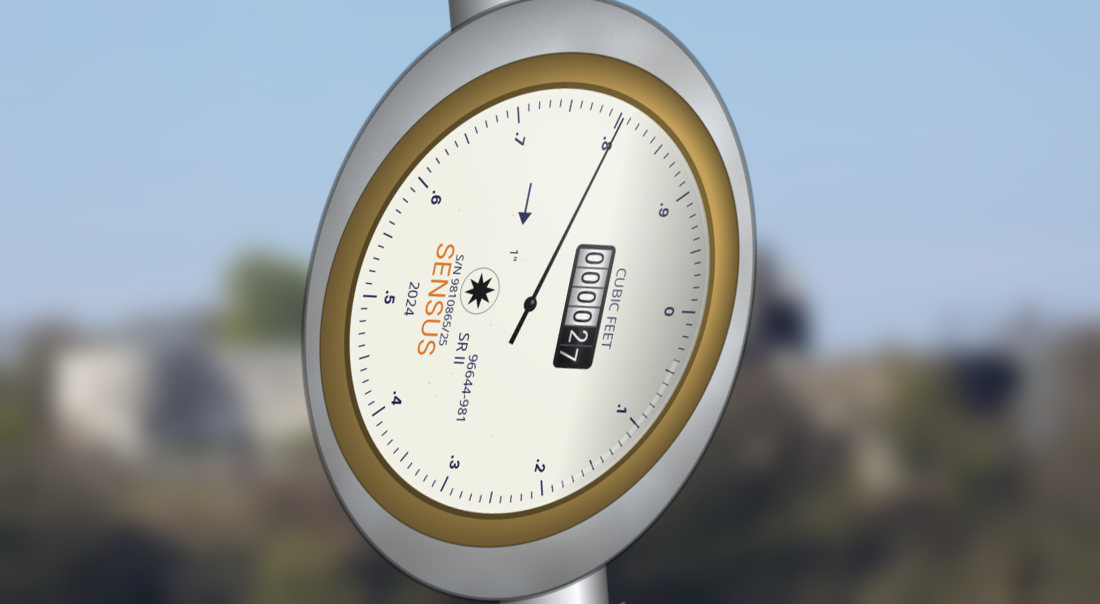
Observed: 26.80 ft³
